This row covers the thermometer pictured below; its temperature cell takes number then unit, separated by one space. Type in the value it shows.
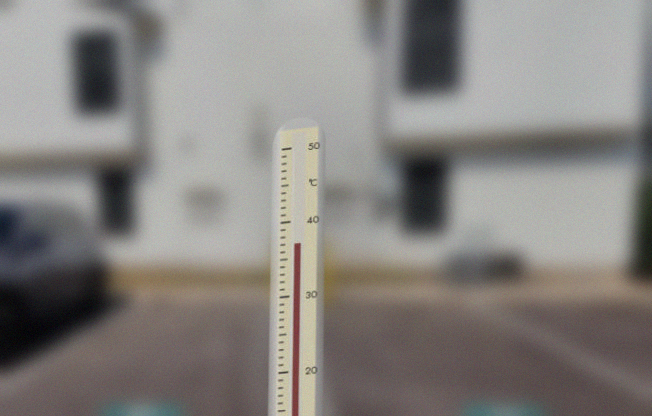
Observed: 37 °C
